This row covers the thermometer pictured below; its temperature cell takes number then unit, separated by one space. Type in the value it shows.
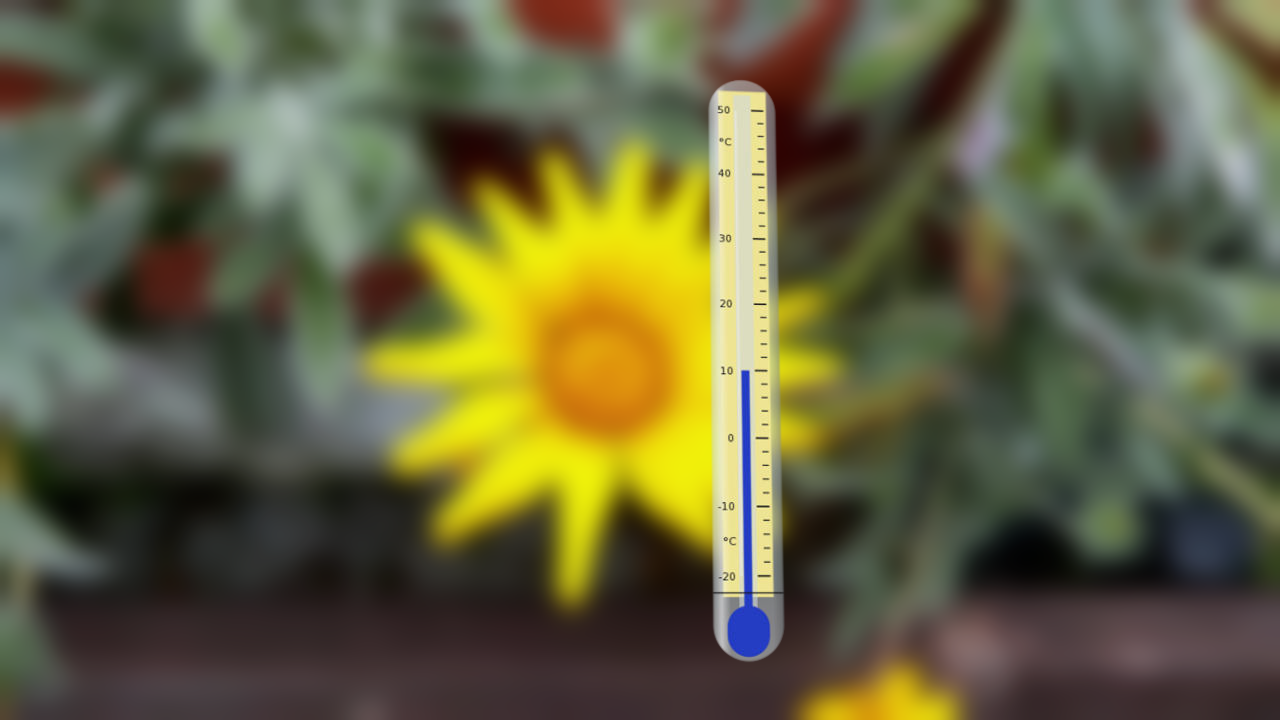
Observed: 10 °C
